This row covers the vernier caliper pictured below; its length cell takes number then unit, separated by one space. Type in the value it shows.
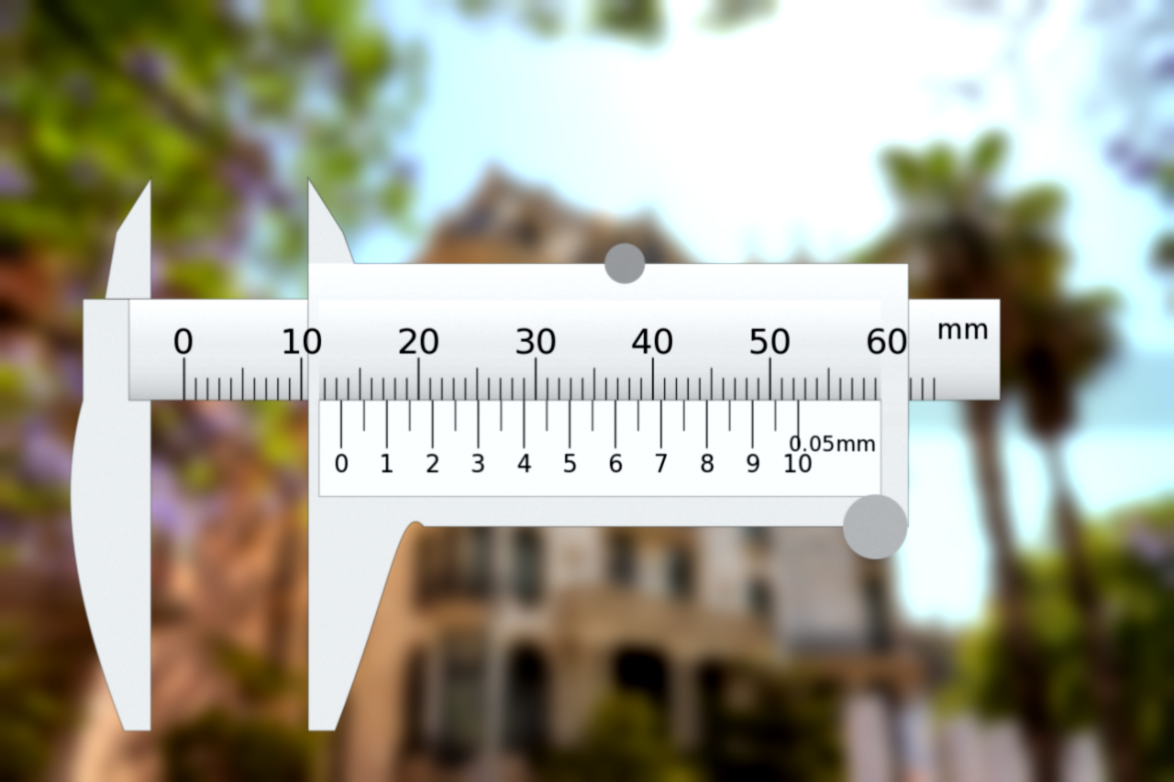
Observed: 13.4 mm
